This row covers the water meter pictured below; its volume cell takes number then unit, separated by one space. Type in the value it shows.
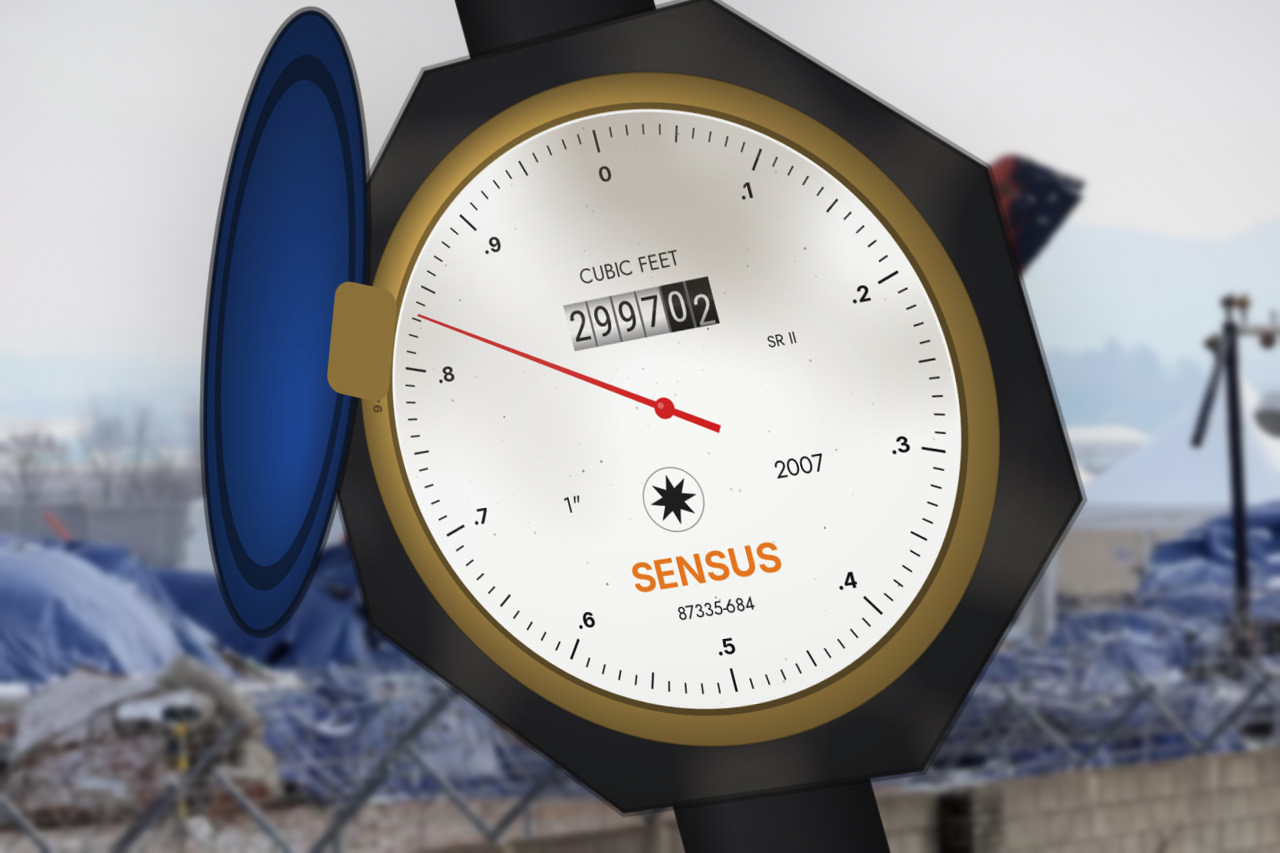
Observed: 299701.83 ft³
